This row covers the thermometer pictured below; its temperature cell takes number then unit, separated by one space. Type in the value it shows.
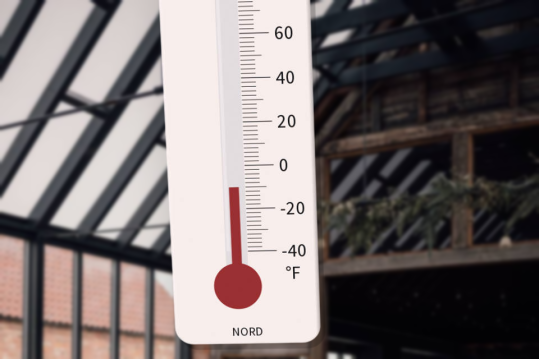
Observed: -10 °F
